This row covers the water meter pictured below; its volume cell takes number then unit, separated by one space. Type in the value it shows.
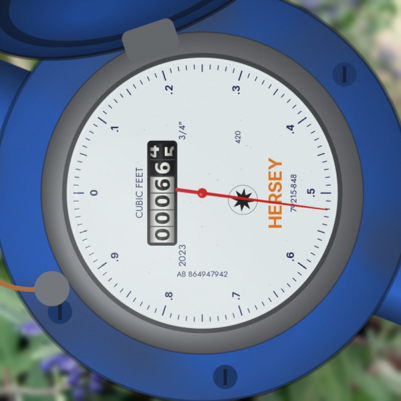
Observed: 664.52 ft³
